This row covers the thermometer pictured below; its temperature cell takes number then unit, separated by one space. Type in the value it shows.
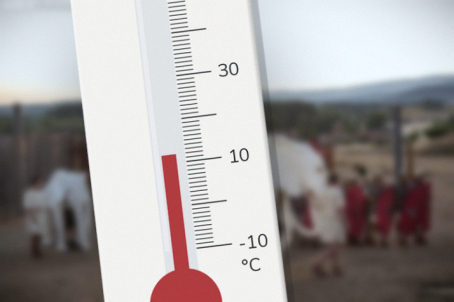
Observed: 12 °C
